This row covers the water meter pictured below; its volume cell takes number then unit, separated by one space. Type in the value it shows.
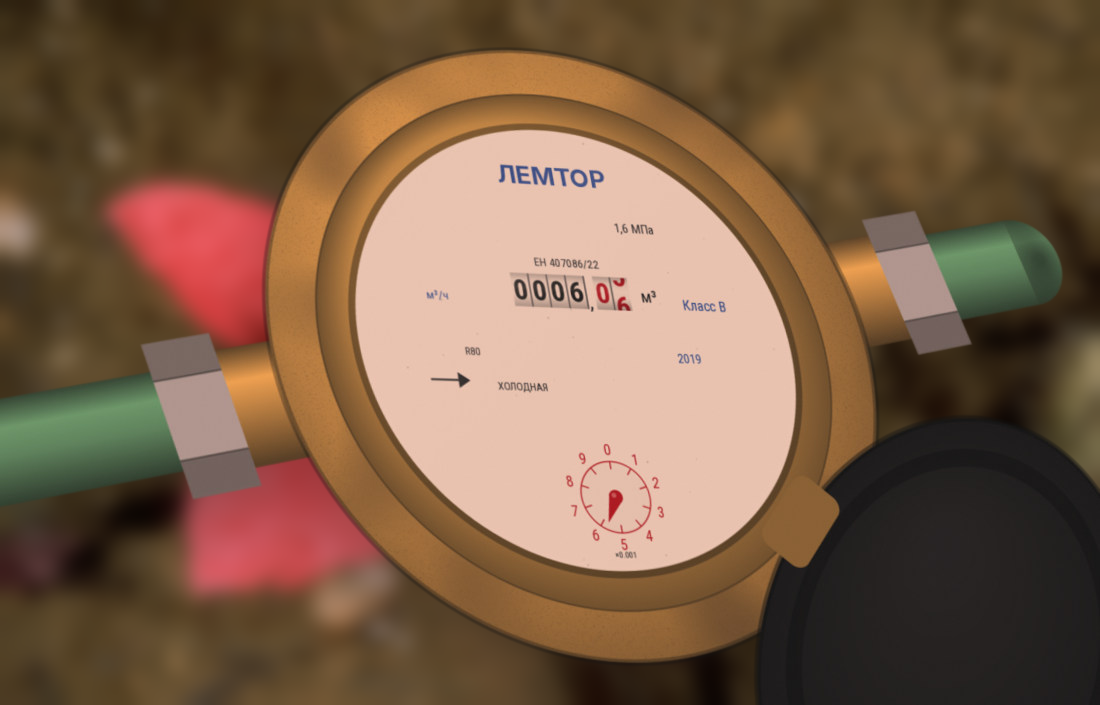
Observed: 6.055 m³
